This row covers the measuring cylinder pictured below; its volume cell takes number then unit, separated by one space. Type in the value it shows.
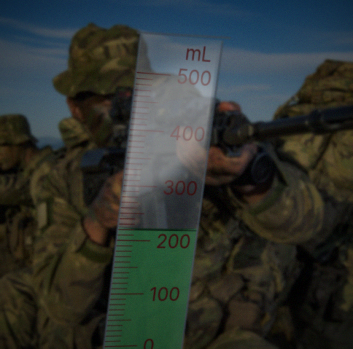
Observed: 220 mL
